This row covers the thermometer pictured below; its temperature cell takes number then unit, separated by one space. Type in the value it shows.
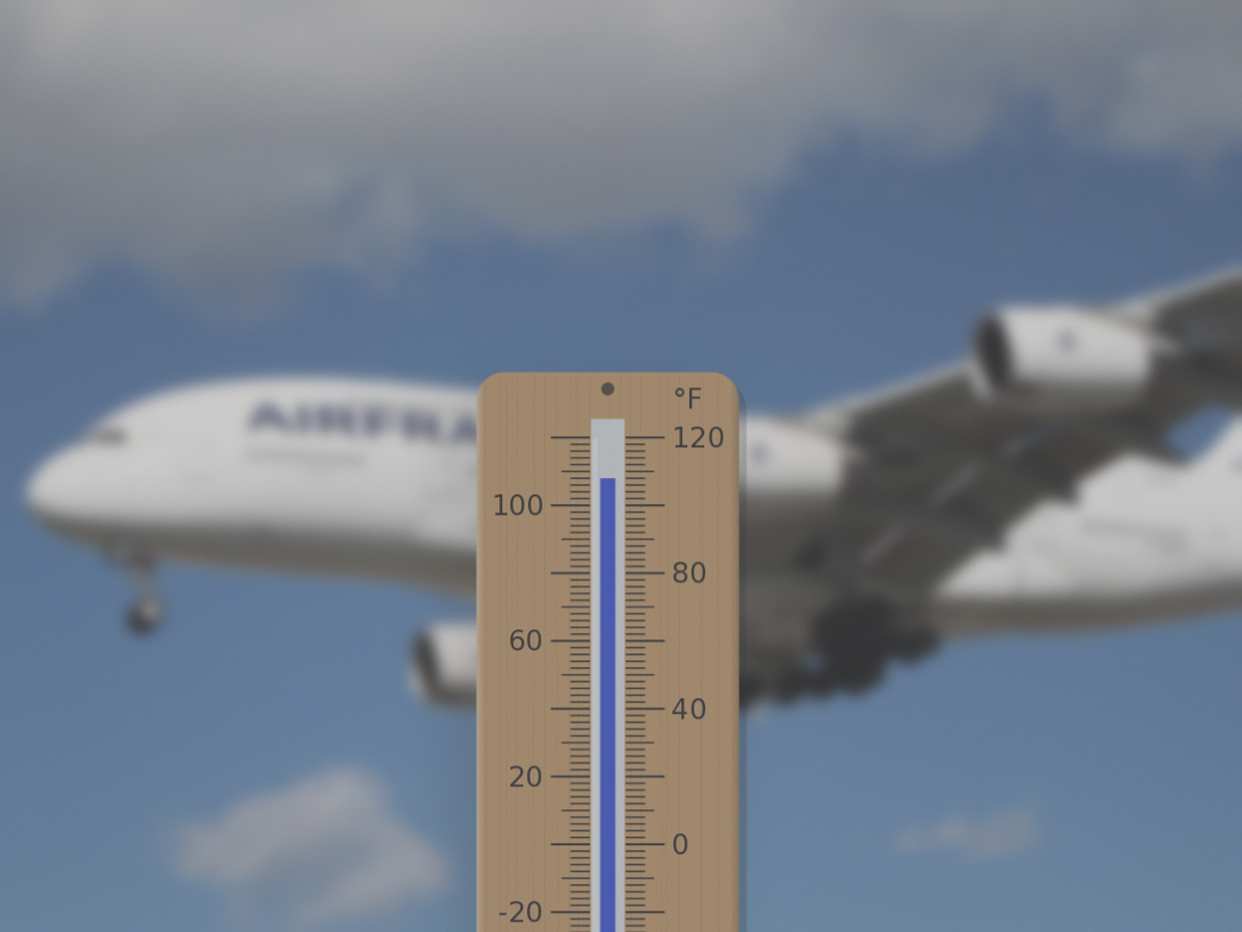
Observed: 108 °F
